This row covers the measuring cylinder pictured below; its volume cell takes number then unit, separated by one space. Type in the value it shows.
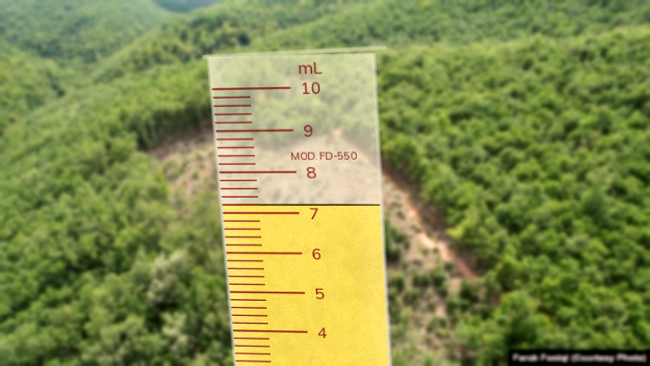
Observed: 7.2 mL
